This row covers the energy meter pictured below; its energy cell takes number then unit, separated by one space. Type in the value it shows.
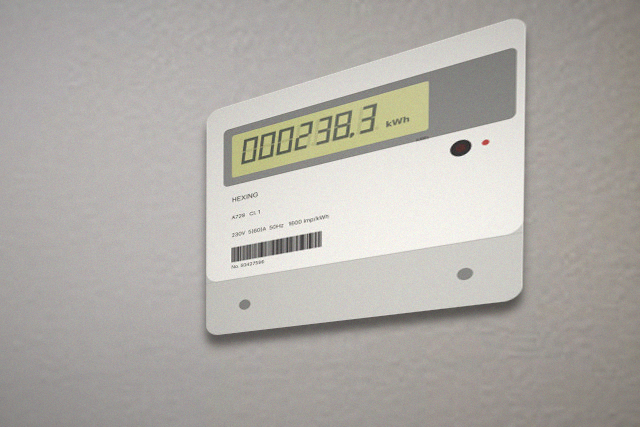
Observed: 238.3 kWh
